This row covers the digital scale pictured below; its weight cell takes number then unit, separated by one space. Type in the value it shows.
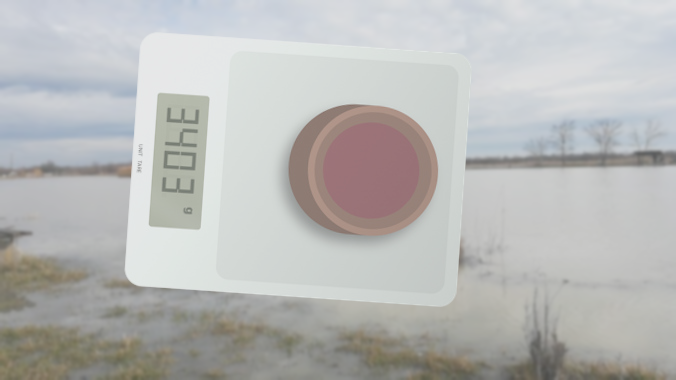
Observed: 3403 g
